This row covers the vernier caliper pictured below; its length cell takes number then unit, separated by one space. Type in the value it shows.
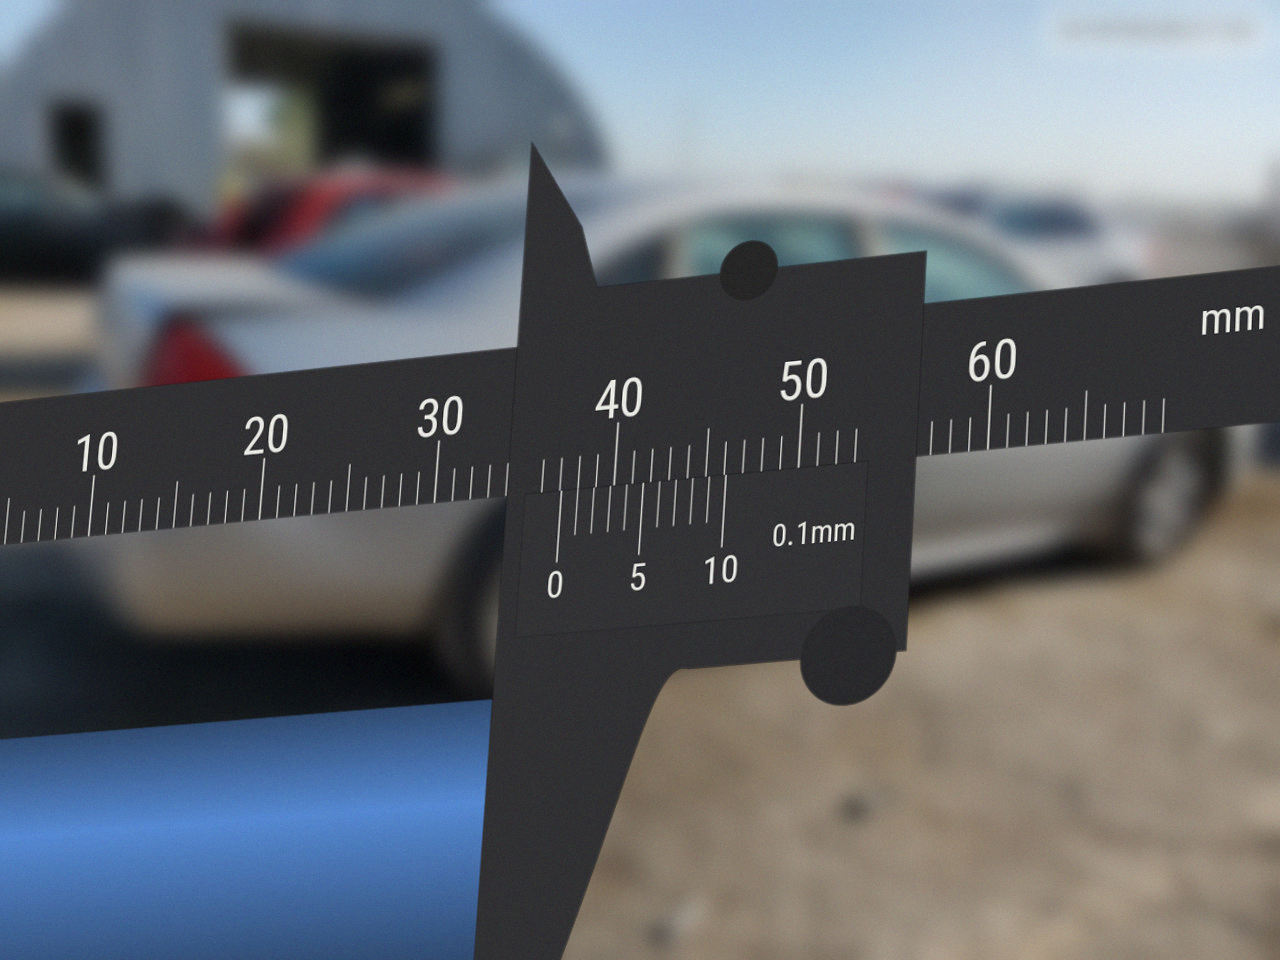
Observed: 37.1 mm
